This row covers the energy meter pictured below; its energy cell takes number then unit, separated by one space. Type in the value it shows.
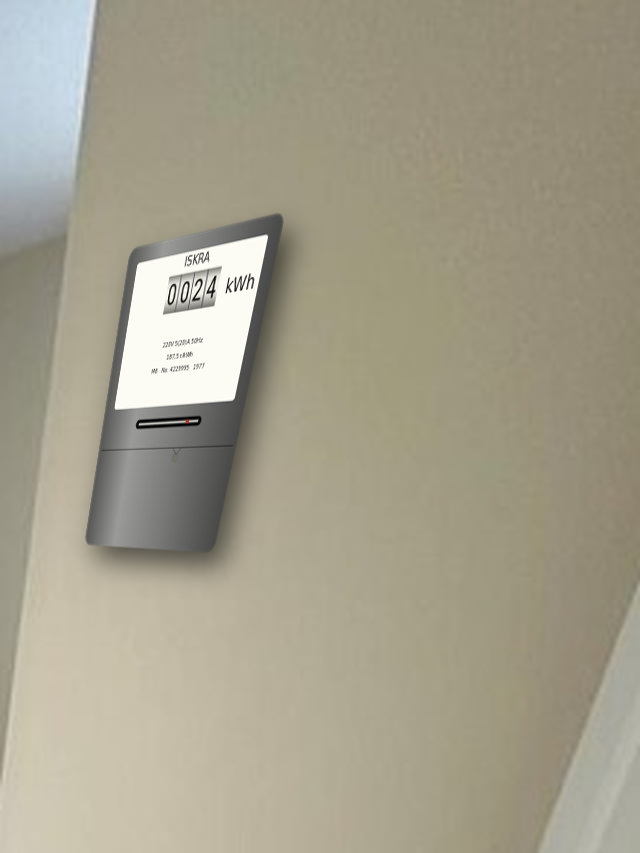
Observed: 24 kWh
